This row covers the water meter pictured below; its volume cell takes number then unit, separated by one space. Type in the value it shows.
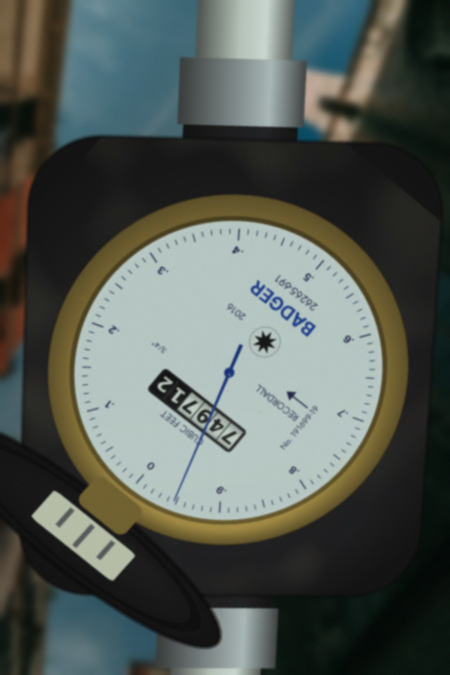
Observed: 749711.95 ft³
